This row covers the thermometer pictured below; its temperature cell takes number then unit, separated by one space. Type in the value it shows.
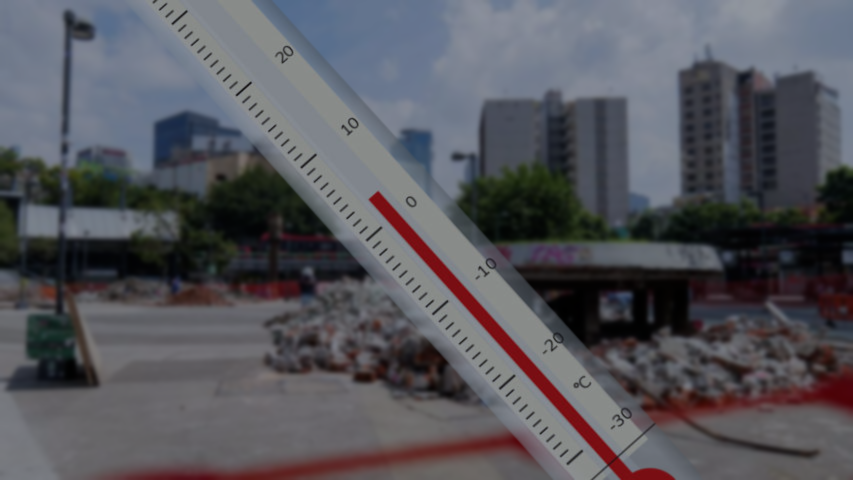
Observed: 3 °C
